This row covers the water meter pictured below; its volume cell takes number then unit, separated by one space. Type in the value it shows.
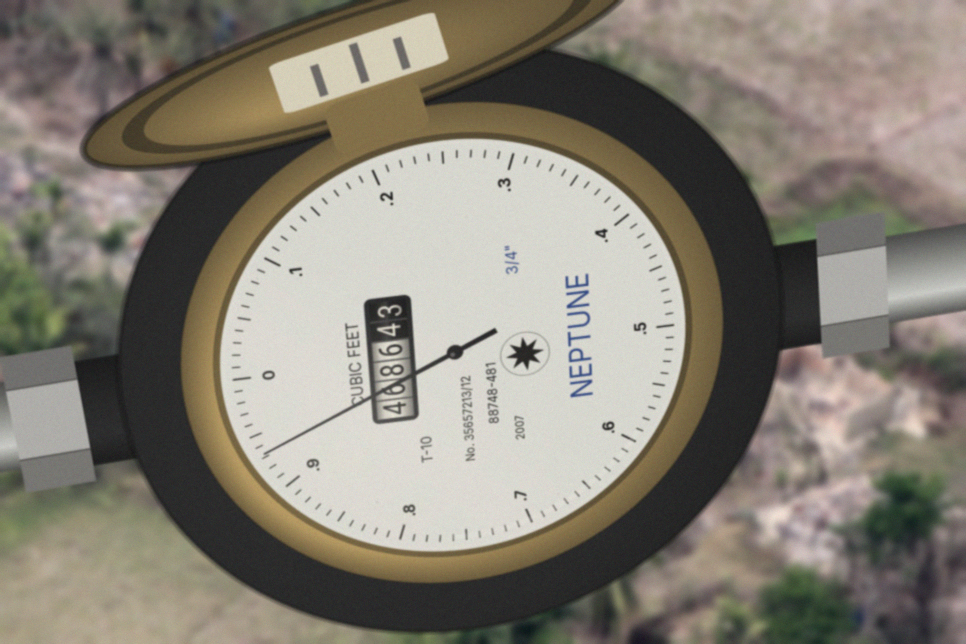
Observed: 468642.93 ft³
